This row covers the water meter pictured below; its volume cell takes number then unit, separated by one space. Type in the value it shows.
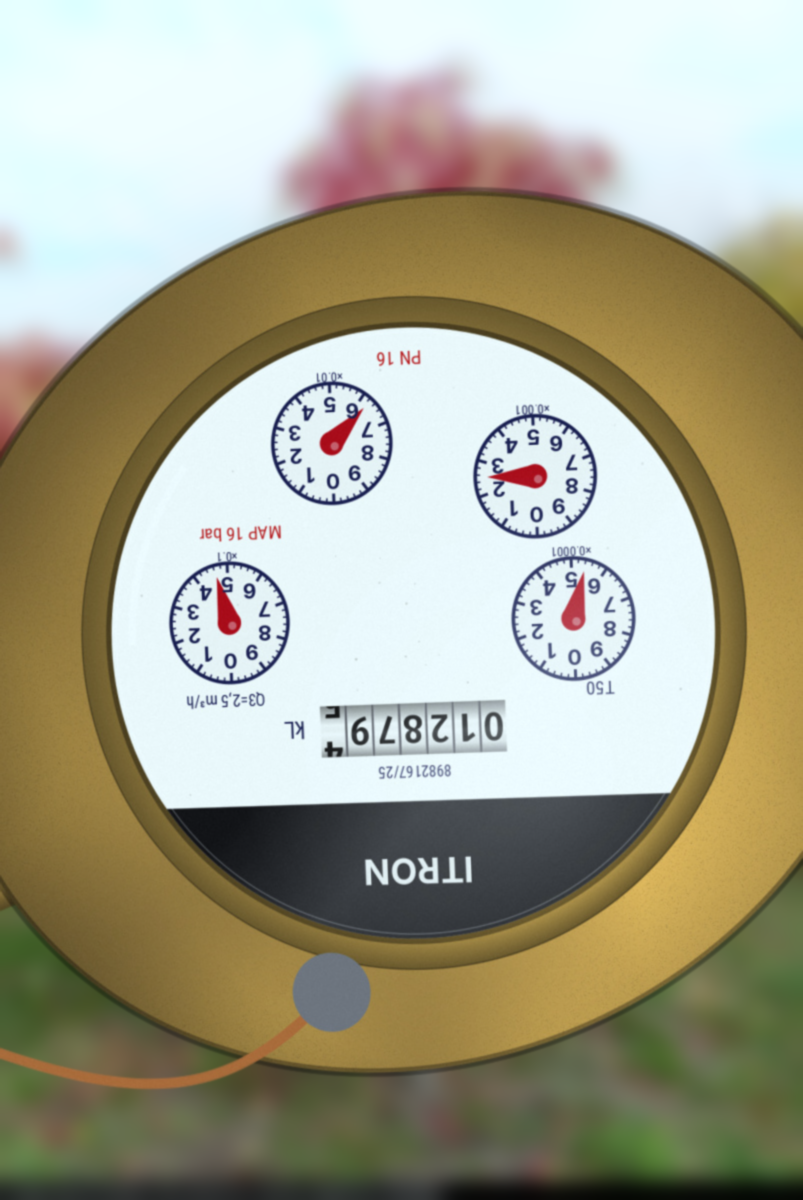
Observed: 128794.4625 kL
